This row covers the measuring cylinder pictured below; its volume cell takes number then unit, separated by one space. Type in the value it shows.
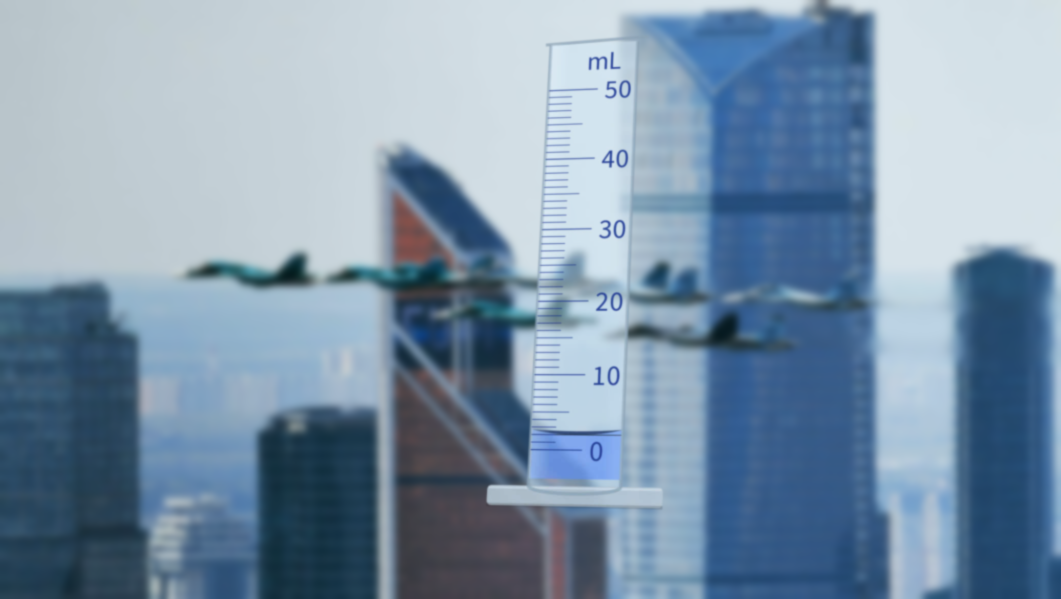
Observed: 2 mL
